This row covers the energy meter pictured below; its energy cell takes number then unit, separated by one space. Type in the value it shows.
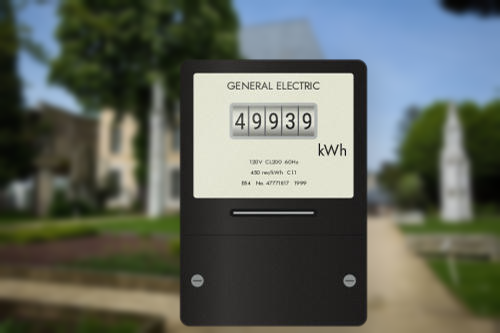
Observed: 49939 kWh
